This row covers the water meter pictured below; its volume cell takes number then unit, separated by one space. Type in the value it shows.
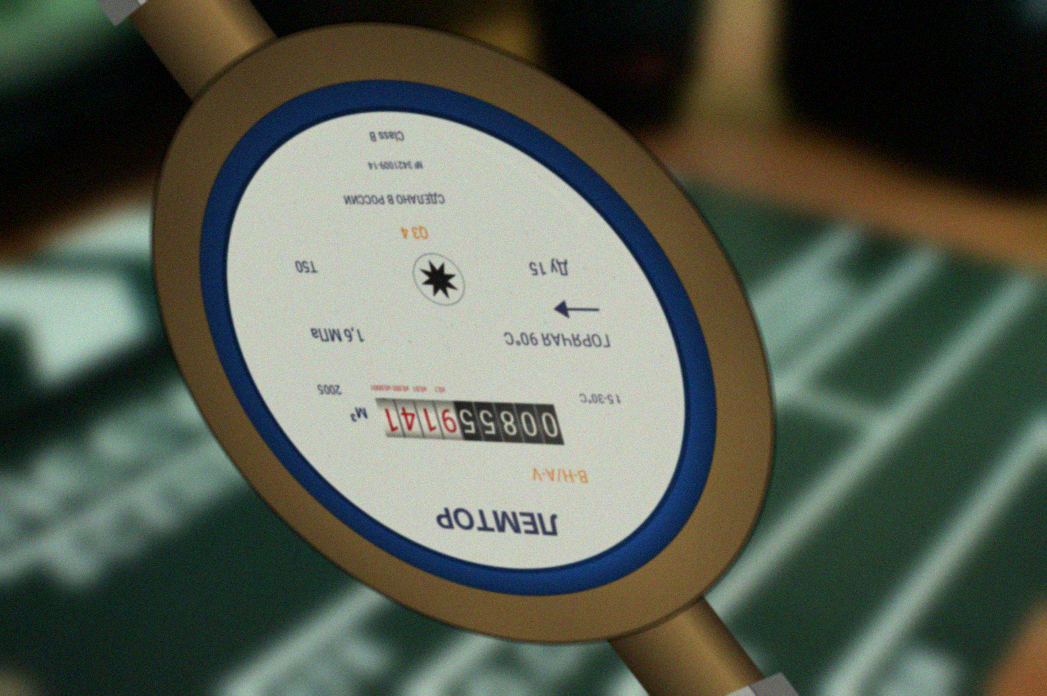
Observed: 855.9141 m³
